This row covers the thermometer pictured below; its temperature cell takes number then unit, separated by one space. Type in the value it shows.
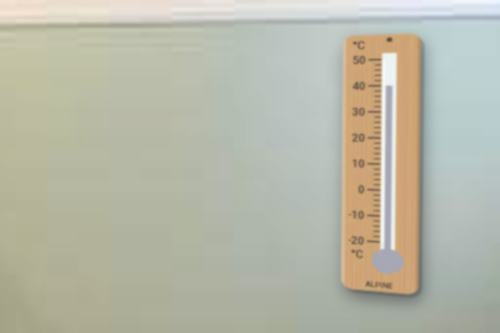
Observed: 40 °C
